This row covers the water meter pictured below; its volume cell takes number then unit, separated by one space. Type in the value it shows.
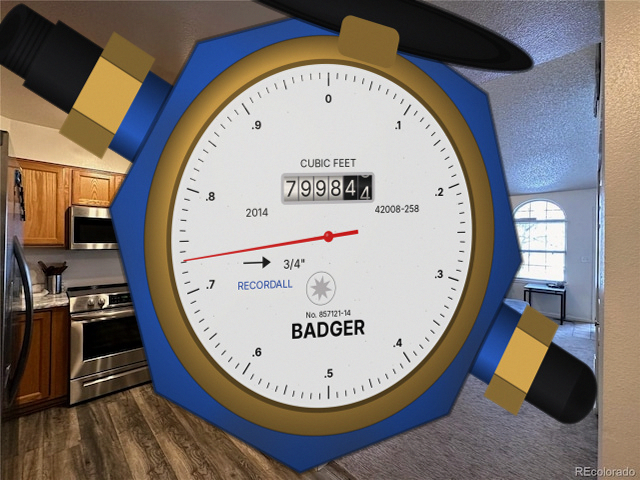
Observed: 799843.73 ft³
